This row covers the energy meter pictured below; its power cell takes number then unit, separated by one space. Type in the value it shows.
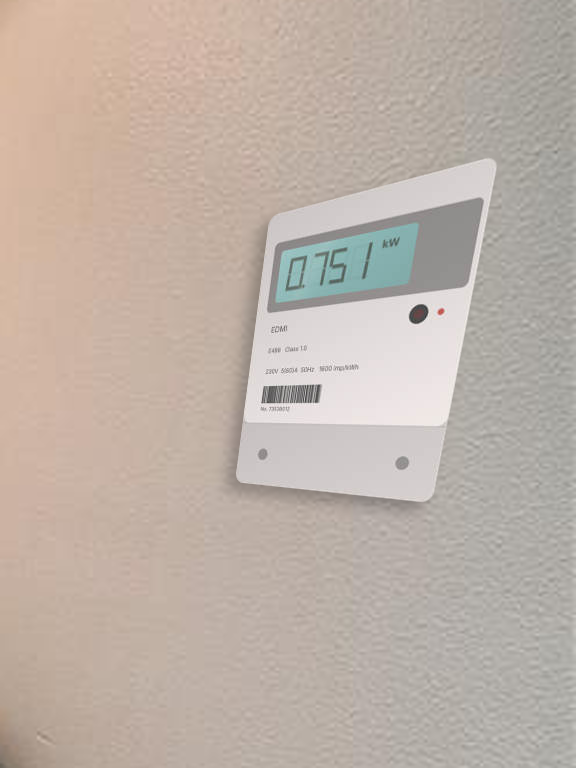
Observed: 0.751 kW
